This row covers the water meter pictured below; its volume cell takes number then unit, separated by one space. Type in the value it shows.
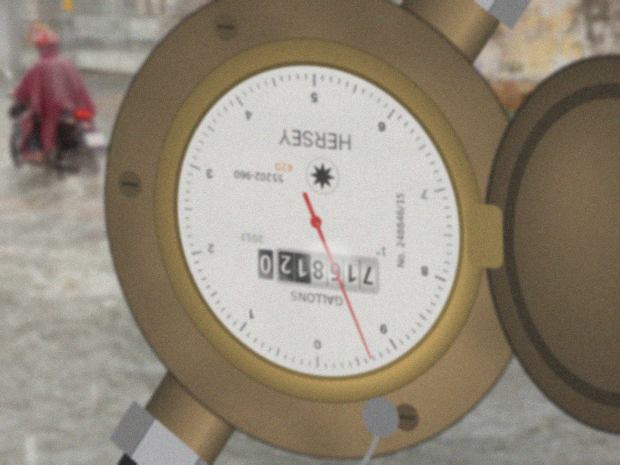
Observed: 7168119.3 gal
